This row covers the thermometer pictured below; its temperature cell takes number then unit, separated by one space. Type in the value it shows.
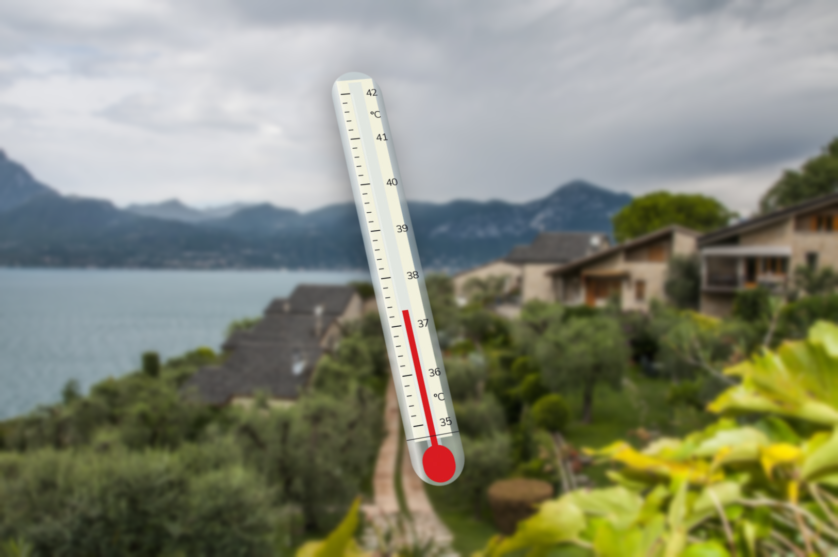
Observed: 37.3 °C
